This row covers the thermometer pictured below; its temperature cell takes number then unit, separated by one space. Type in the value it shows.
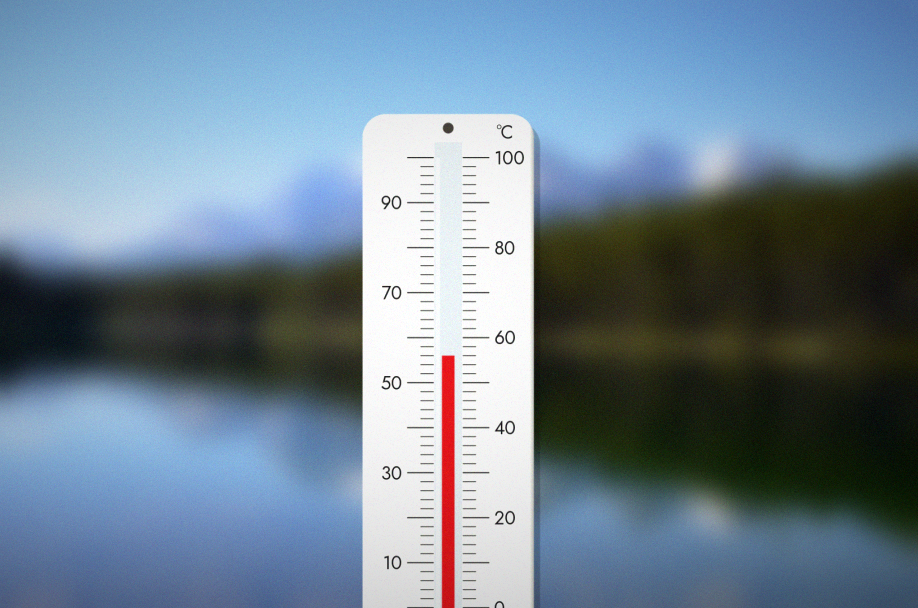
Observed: 56 °C
